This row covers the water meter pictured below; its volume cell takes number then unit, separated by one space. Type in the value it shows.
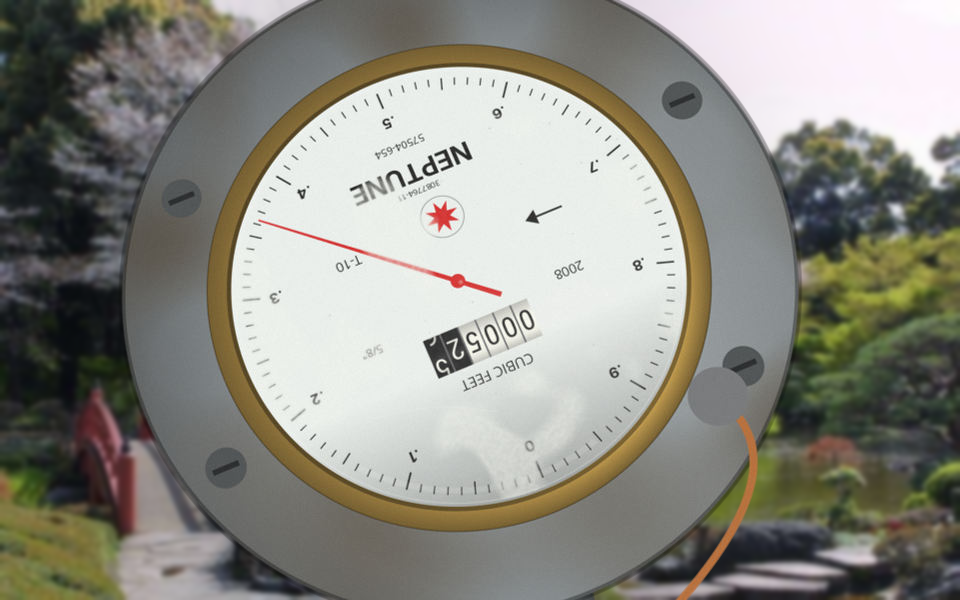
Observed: 525.36 ft³
